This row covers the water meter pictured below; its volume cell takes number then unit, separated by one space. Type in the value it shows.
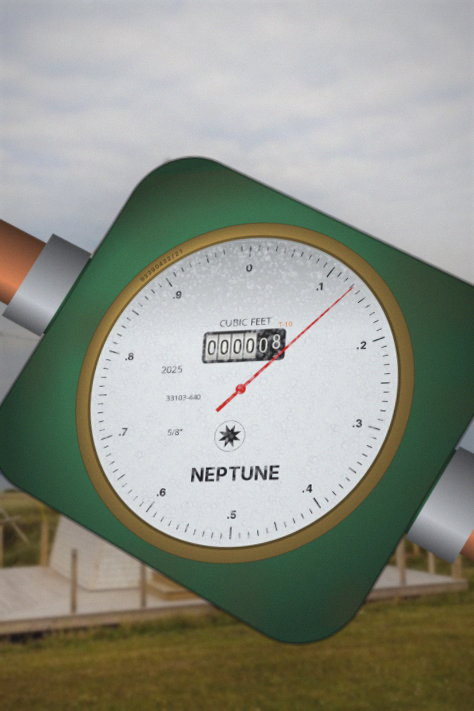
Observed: 8.13 ft³
